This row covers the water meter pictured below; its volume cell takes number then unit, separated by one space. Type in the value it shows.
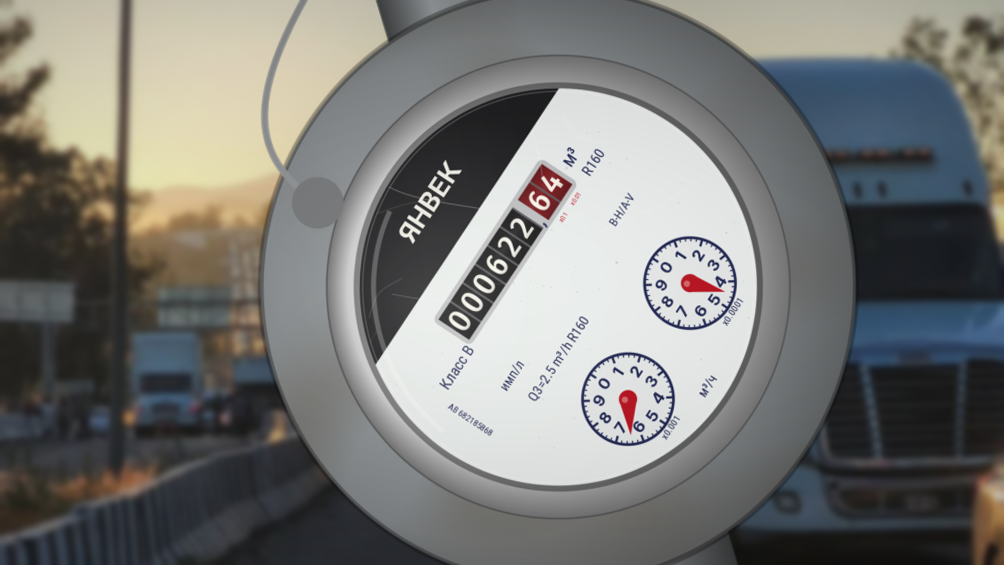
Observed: 622.6464 m³
